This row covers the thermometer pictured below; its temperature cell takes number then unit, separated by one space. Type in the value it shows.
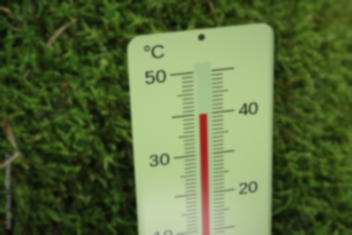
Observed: 40 °C
